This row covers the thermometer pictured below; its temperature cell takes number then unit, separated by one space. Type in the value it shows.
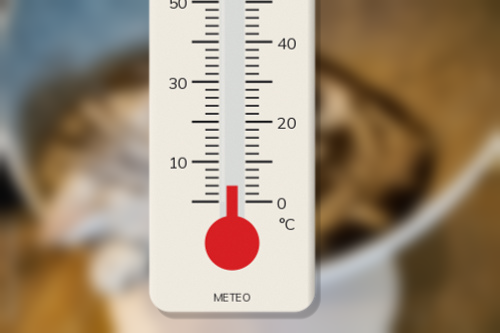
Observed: 4 °C
